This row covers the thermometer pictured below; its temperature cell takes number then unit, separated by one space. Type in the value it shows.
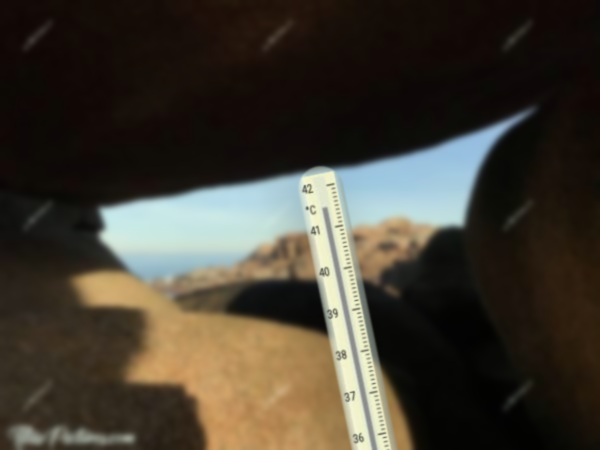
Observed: 41.5 °C
